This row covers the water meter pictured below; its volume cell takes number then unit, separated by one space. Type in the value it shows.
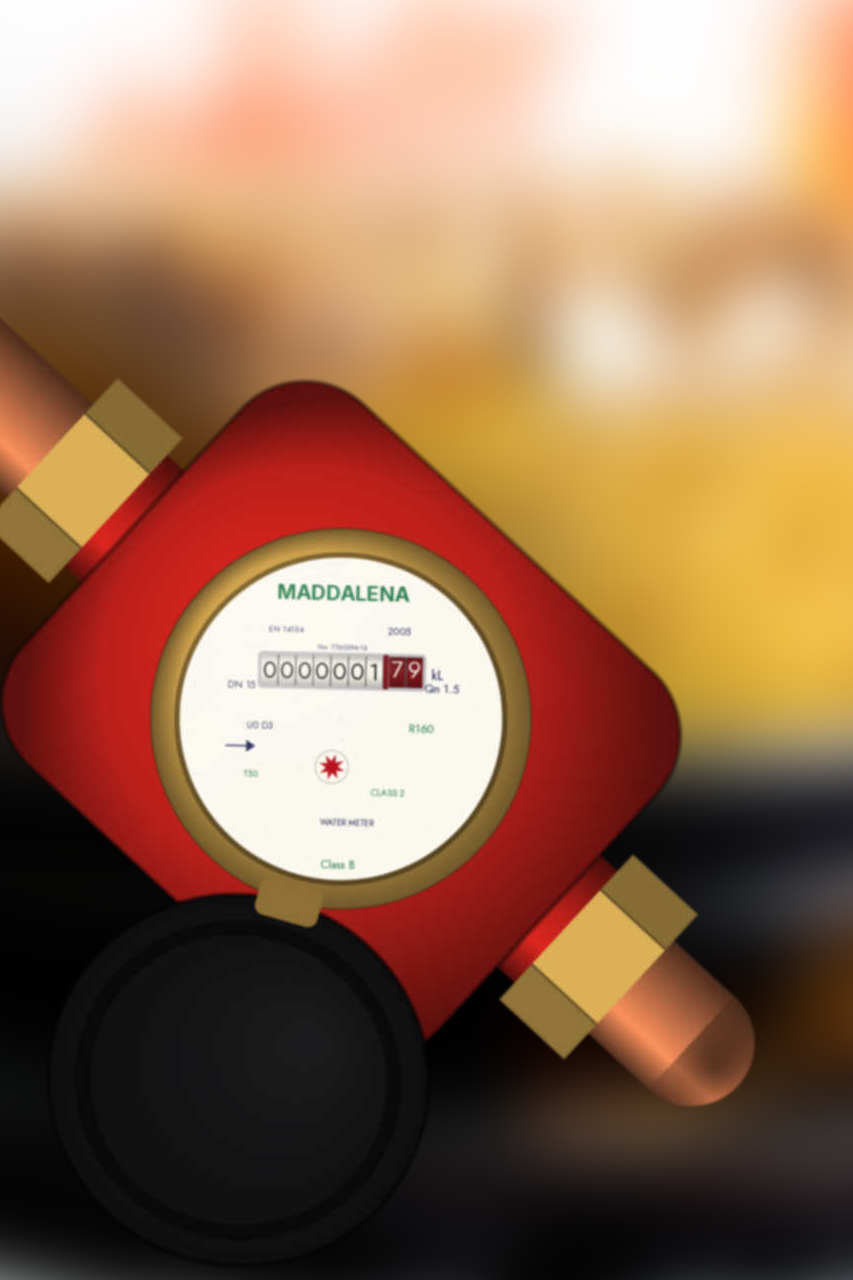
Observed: 1.79 kL
